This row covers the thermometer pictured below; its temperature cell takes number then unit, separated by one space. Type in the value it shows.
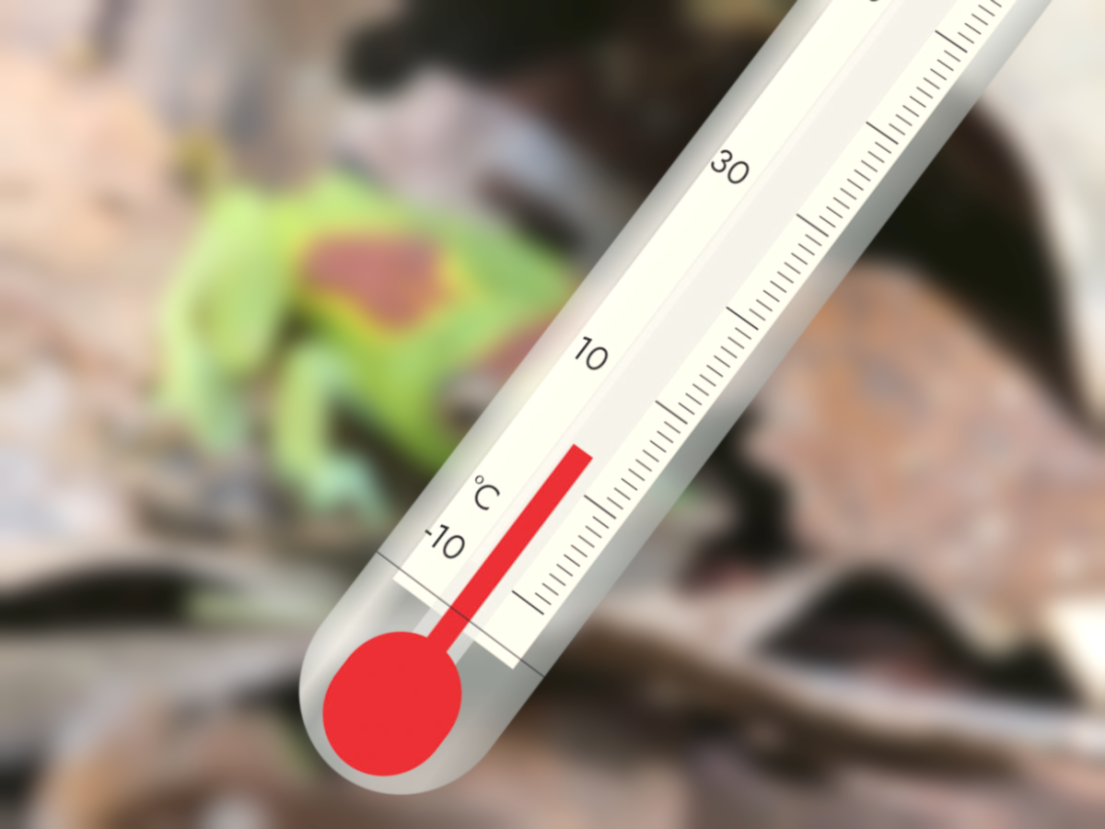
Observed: 3 °C
